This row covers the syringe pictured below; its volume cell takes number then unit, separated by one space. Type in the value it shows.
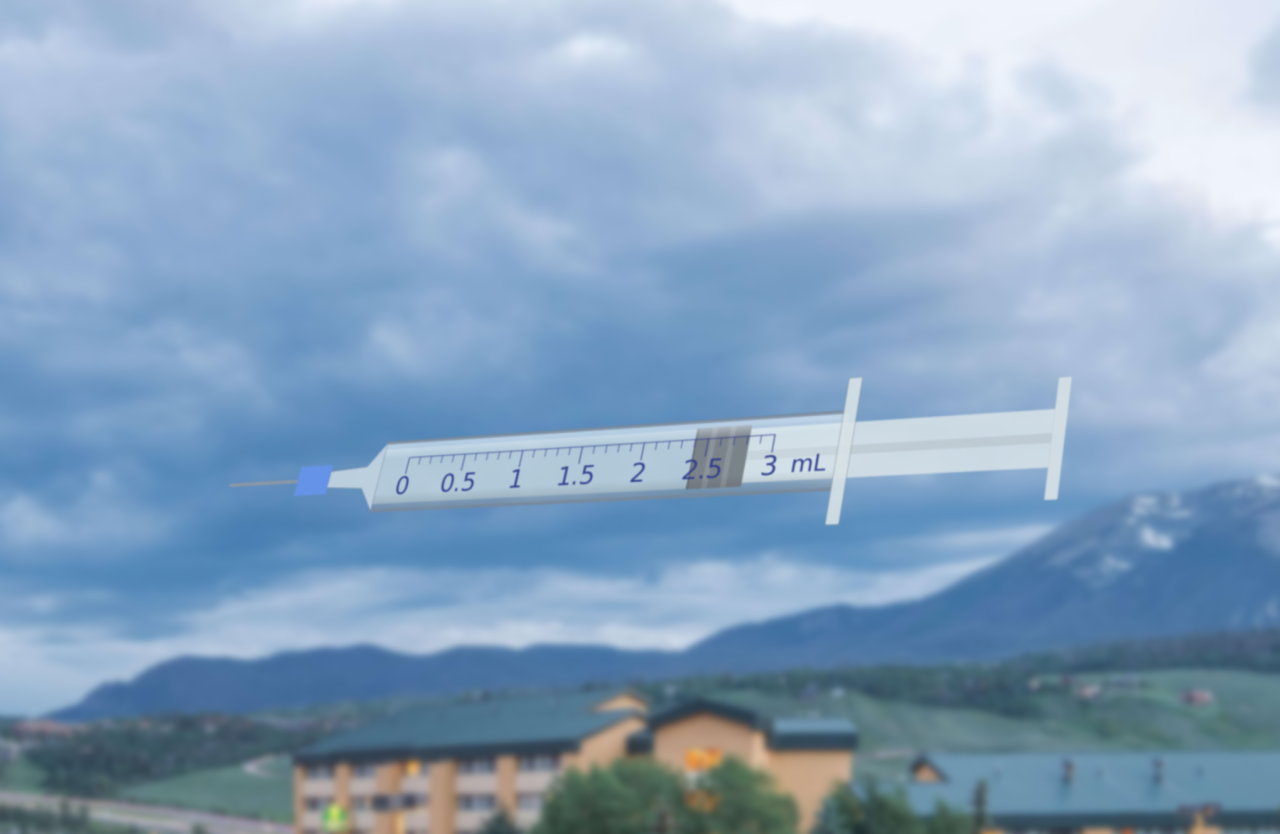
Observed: 2.4 mL
